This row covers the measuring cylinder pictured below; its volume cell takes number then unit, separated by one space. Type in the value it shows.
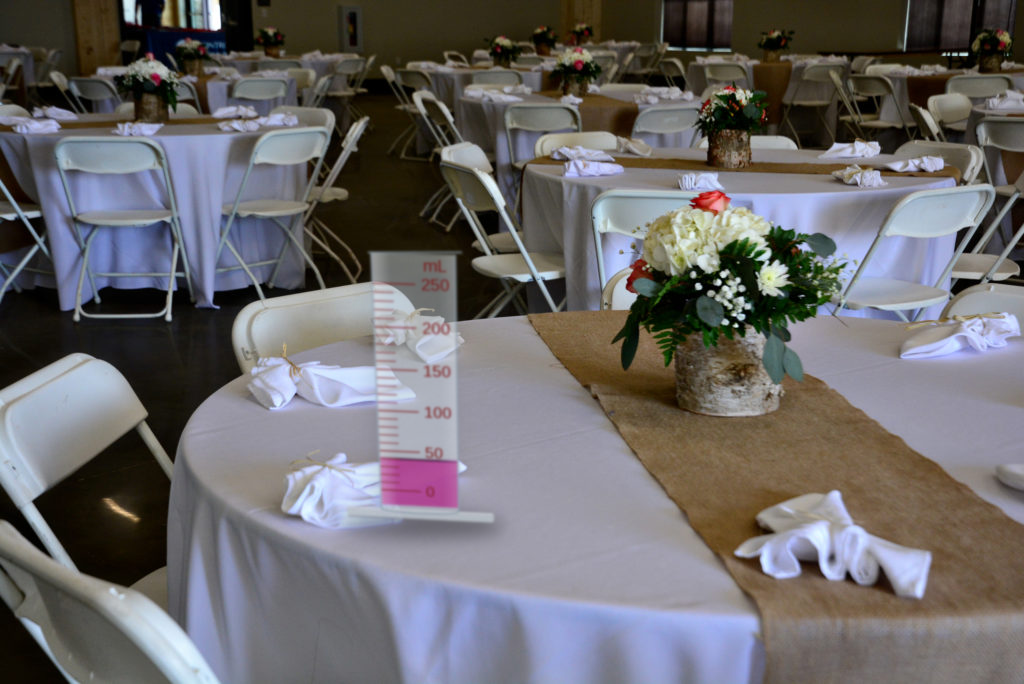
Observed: 40 mL
